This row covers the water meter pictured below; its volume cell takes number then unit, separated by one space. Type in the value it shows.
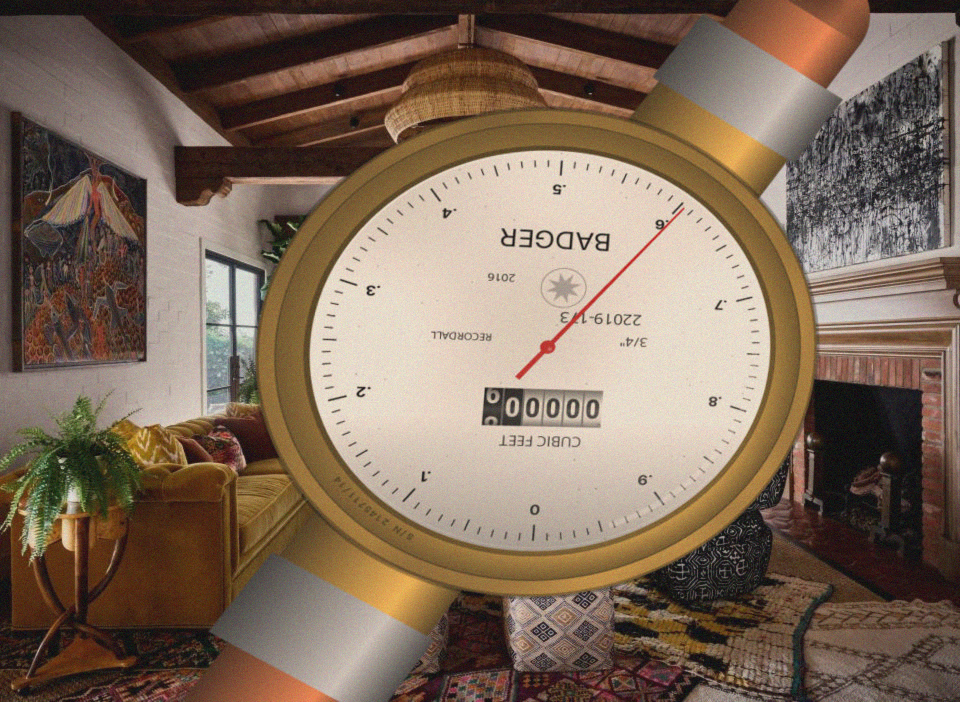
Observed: 8.60 ft³
